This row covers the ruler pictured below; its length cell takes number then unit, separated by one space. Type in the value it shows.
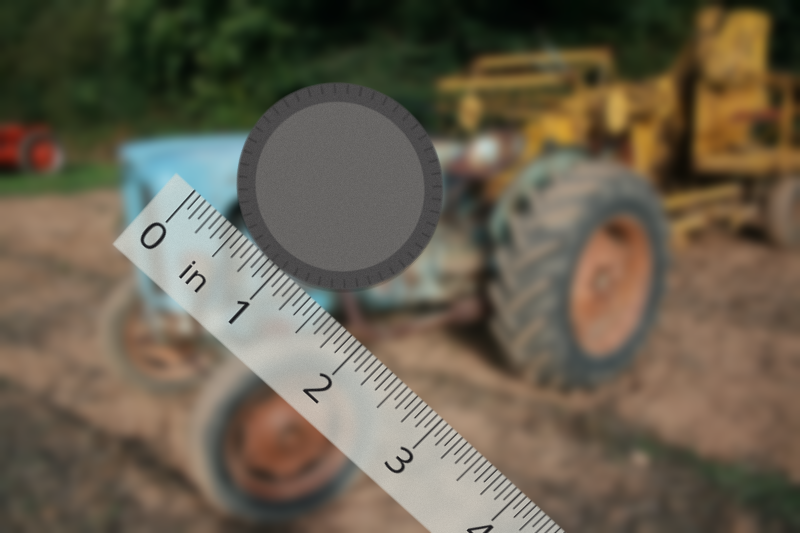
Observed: 1.8125 in
